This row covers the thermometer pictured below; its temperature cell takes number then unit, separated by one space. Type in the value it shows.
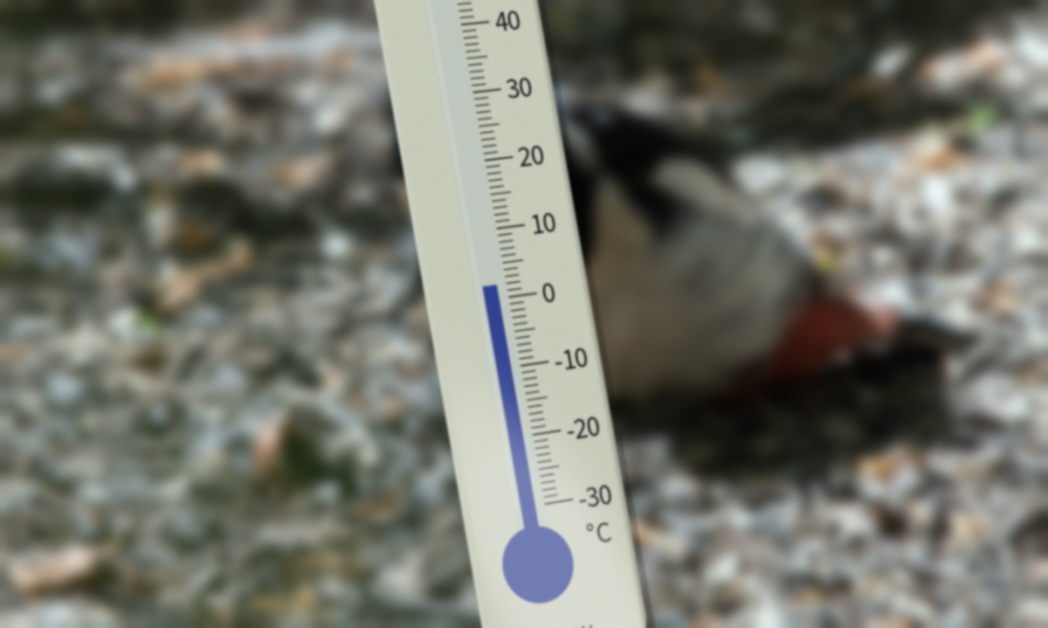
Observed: 2 °C
